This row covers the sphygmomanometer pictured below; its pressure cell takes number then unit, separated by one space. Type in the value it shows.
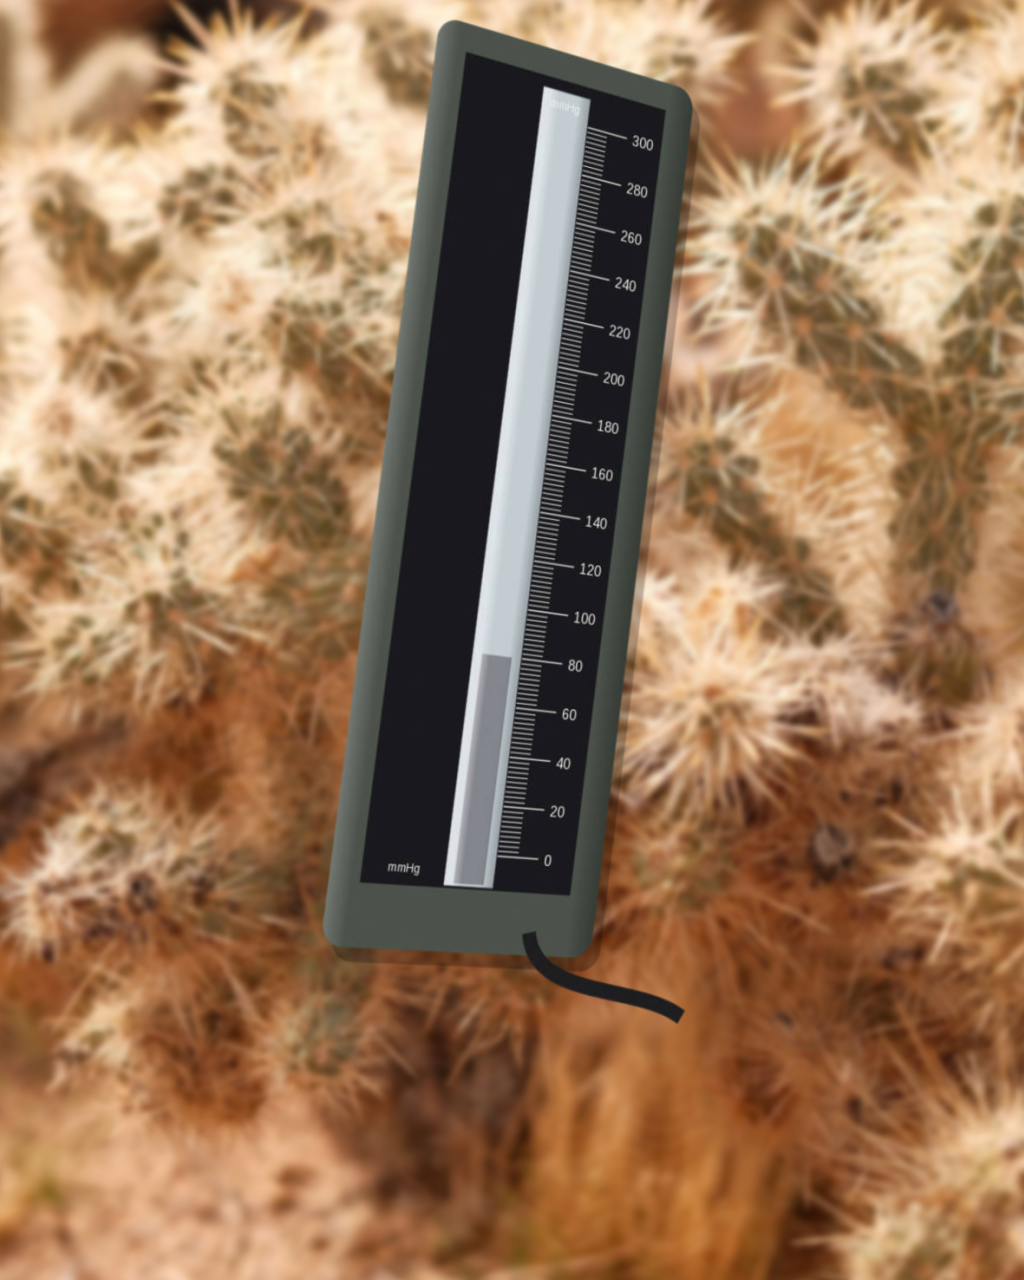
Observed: 80 mmHg
